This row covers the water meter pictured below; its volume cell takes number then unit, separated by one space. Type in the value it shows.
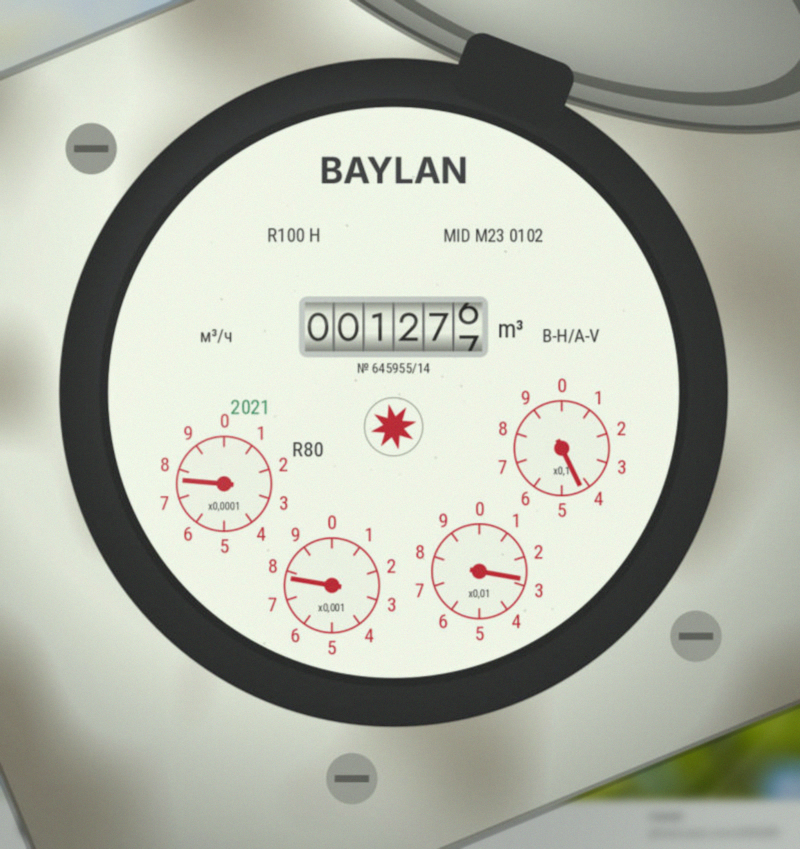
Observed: 1276.4277 m³
